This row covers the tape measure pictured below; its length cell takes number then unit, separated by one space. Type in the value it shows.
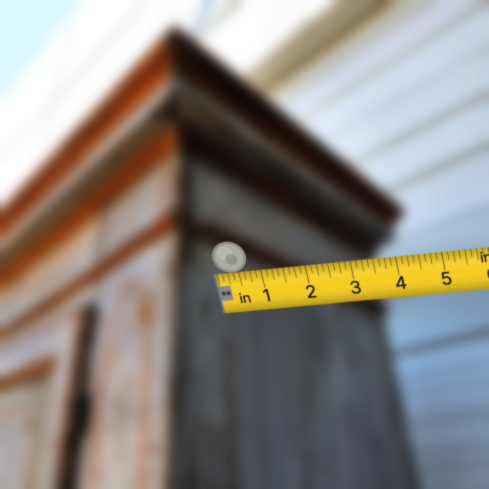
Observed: 0.75 in
